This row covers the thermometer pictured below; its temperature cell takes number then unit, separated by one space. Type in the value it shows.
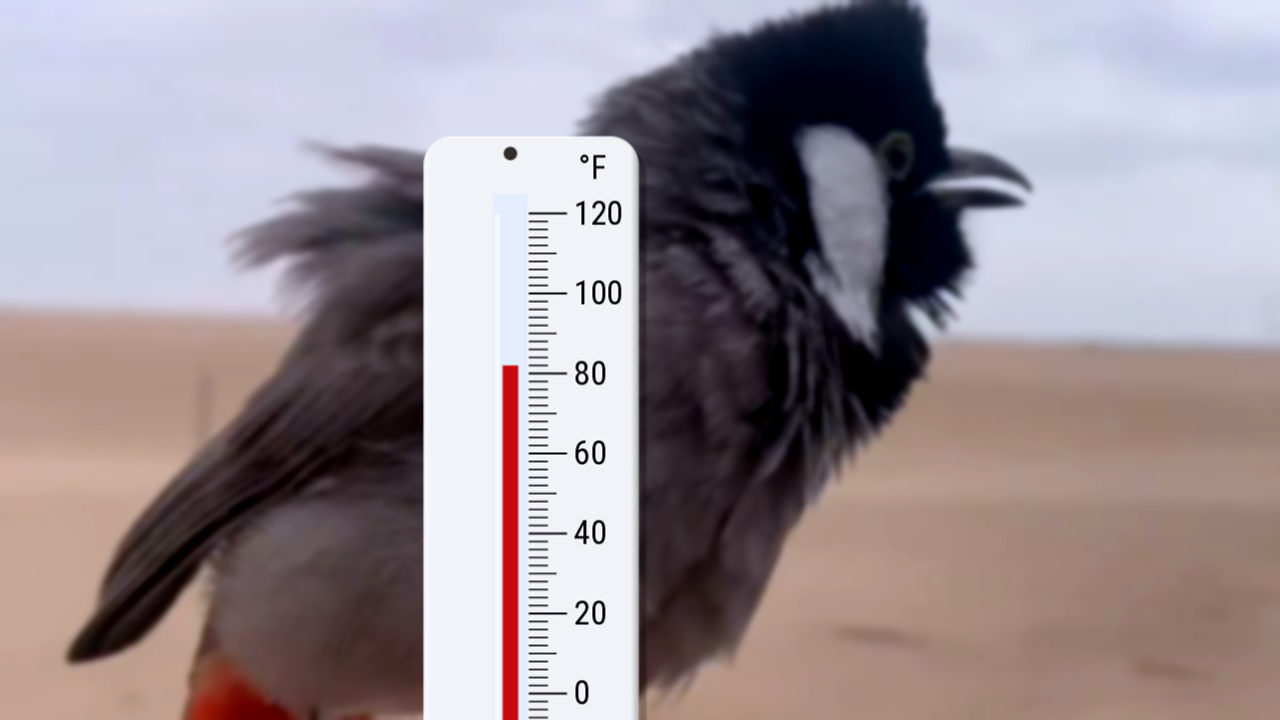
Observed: 82 °F
